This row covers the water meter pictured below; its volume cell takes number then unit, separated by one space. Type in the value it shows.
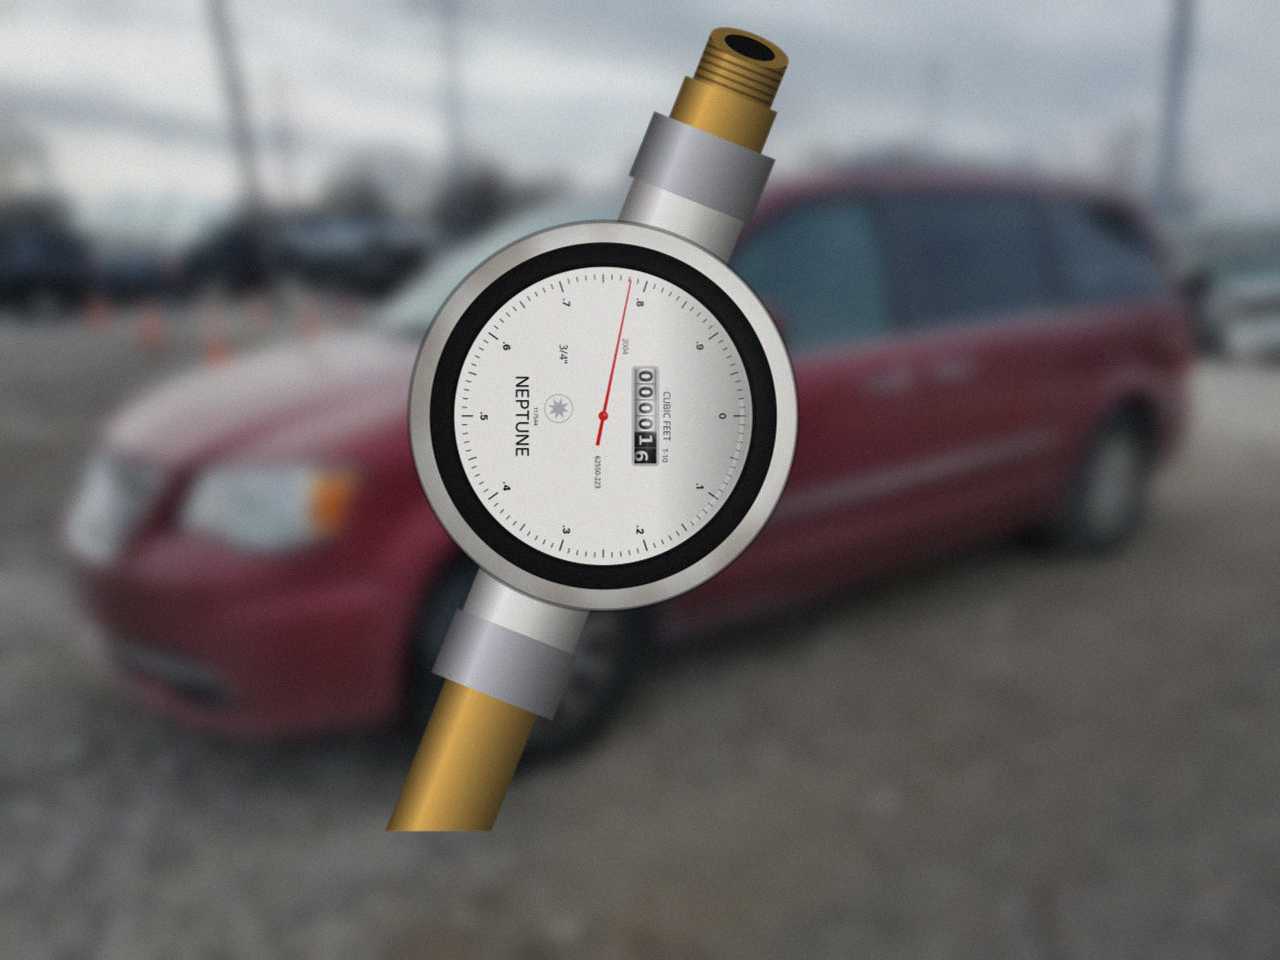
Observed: 15.78 ft³
